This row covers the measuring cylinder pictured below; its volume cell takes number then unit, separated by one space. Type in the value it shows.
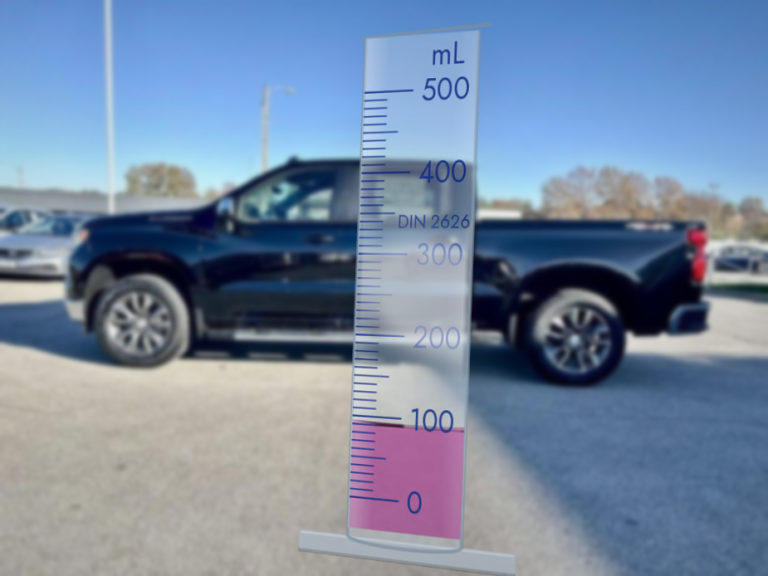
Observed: 90 mL
